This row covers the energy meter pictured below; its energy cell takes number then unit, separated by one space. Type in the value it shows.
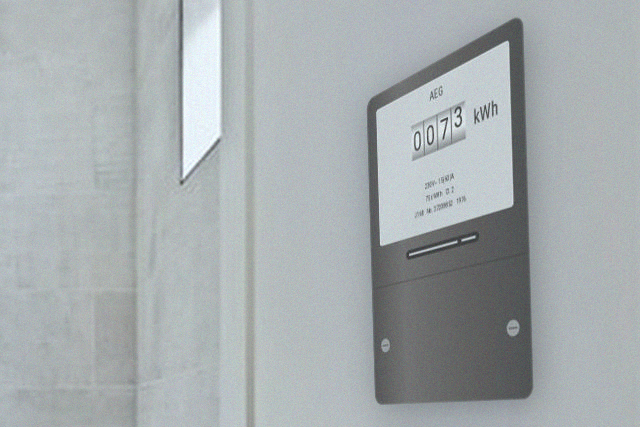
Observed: 73 kWh
